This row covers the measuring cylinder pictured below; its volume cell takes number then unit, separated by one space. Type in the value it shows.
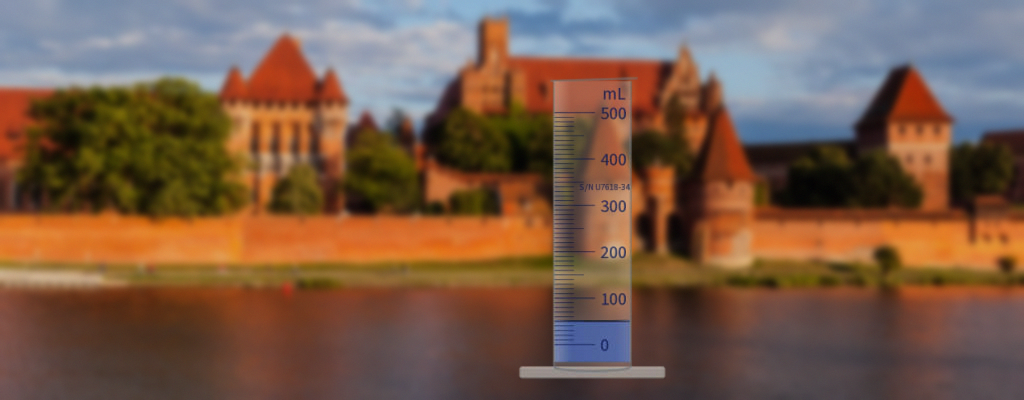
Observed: 50 mL
